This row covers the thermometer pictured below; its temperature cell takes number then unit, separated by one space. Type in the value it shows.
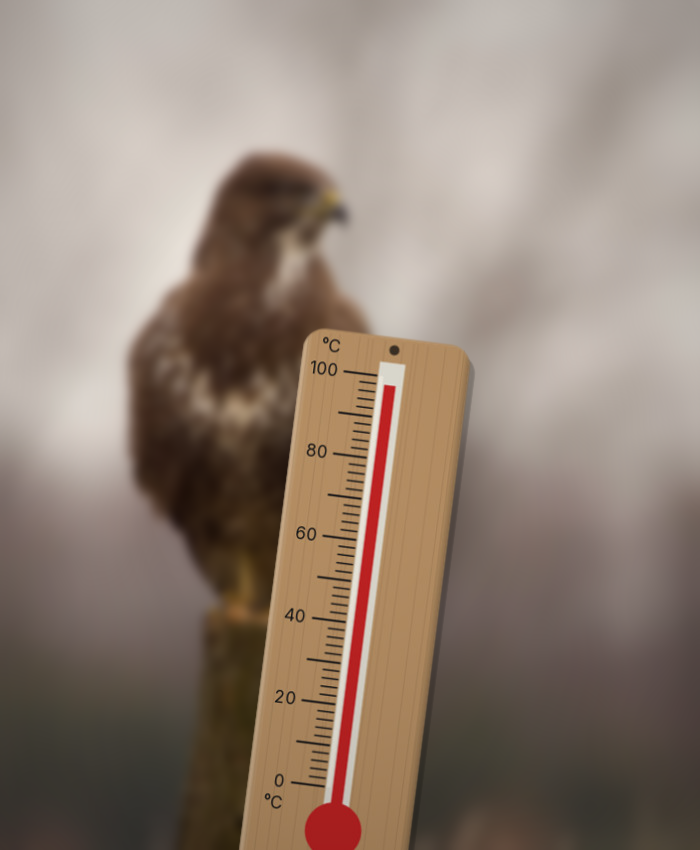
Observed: 98 °C
